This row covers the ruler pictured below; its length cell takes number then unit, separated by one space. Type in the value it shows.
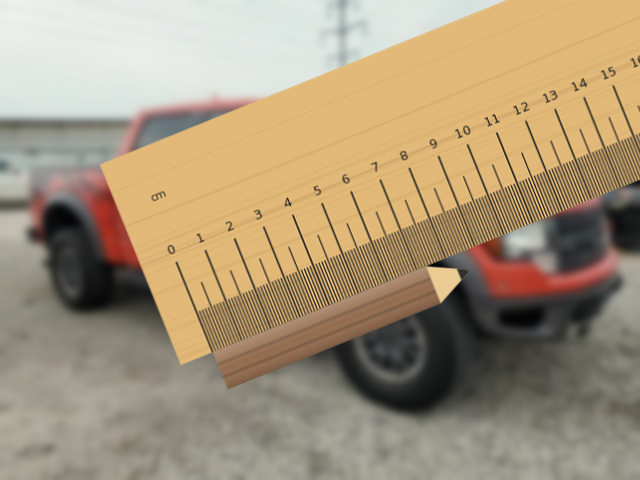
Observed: 8.5 cm
